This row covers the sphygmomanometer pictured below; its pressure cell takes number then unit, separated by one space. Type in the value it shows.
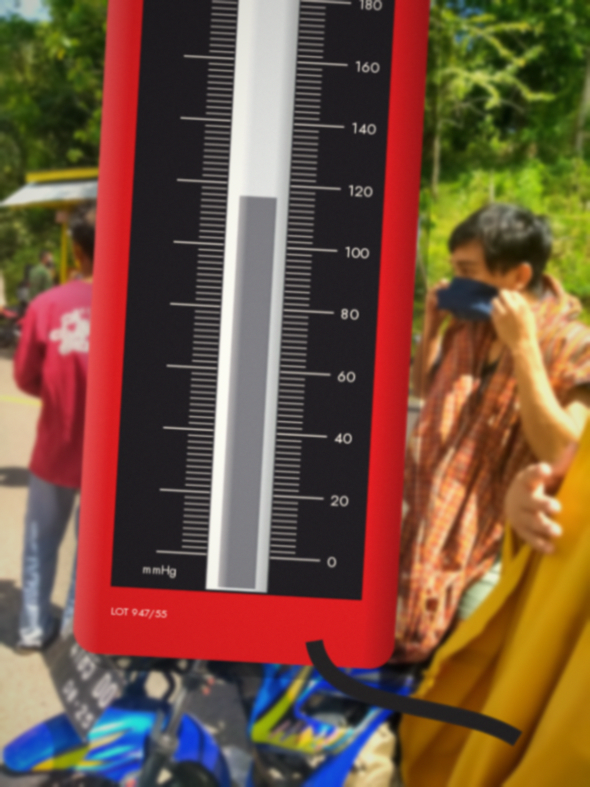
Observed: 116 mmHg
